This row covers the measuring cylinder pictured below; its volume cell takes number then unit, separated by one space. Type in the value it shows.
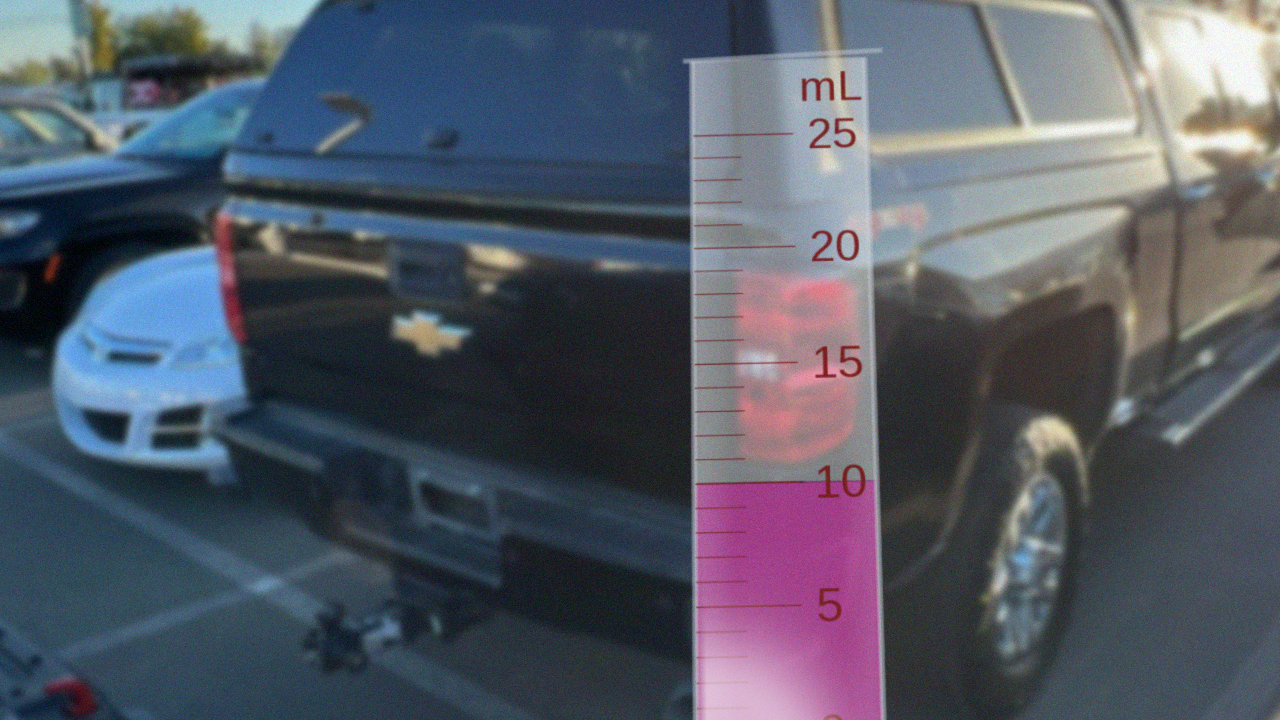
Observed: 10 mL
